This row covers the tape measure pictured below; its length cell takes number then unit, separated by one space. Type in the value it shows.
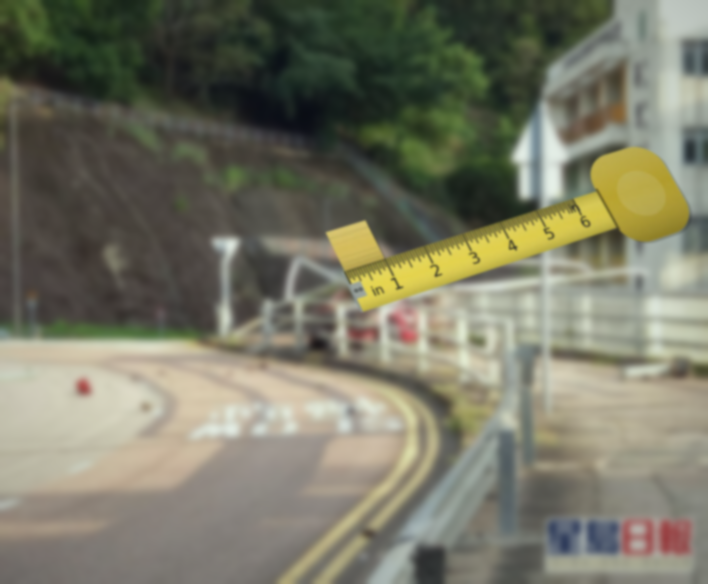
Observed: 1 in
